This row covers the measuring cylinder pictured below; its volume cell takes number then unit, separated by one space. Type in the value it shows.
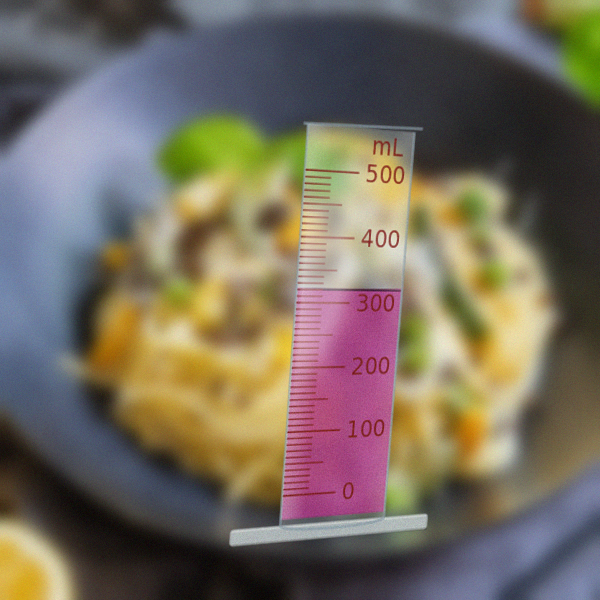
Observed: 320 mL
